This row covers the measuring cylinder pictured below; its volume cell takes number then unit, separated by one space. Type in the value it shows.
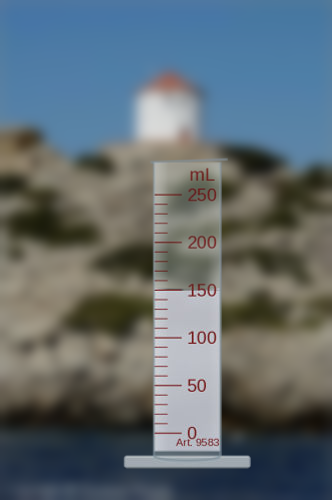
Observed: 150 mL
